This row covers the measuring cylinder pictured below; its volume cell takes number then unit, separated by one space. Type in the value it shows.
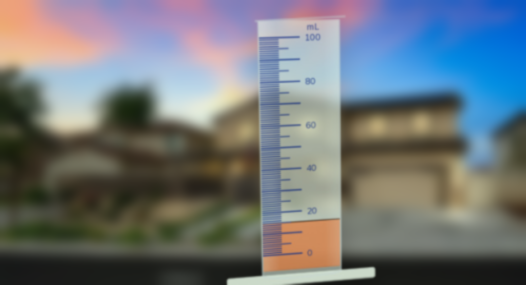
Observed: 15 mL
